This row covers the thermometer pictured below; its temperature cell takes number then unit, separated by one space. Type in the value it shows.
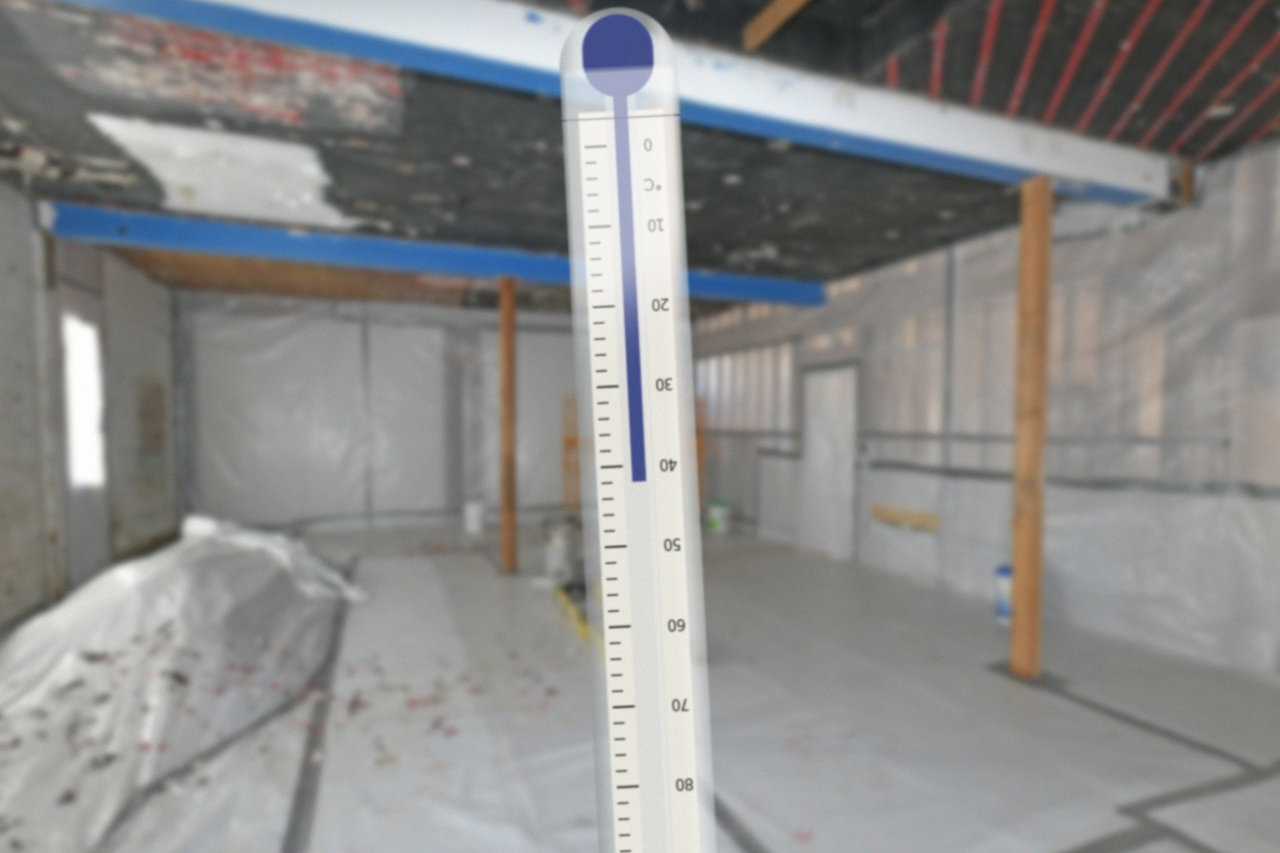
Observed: 42 °C
